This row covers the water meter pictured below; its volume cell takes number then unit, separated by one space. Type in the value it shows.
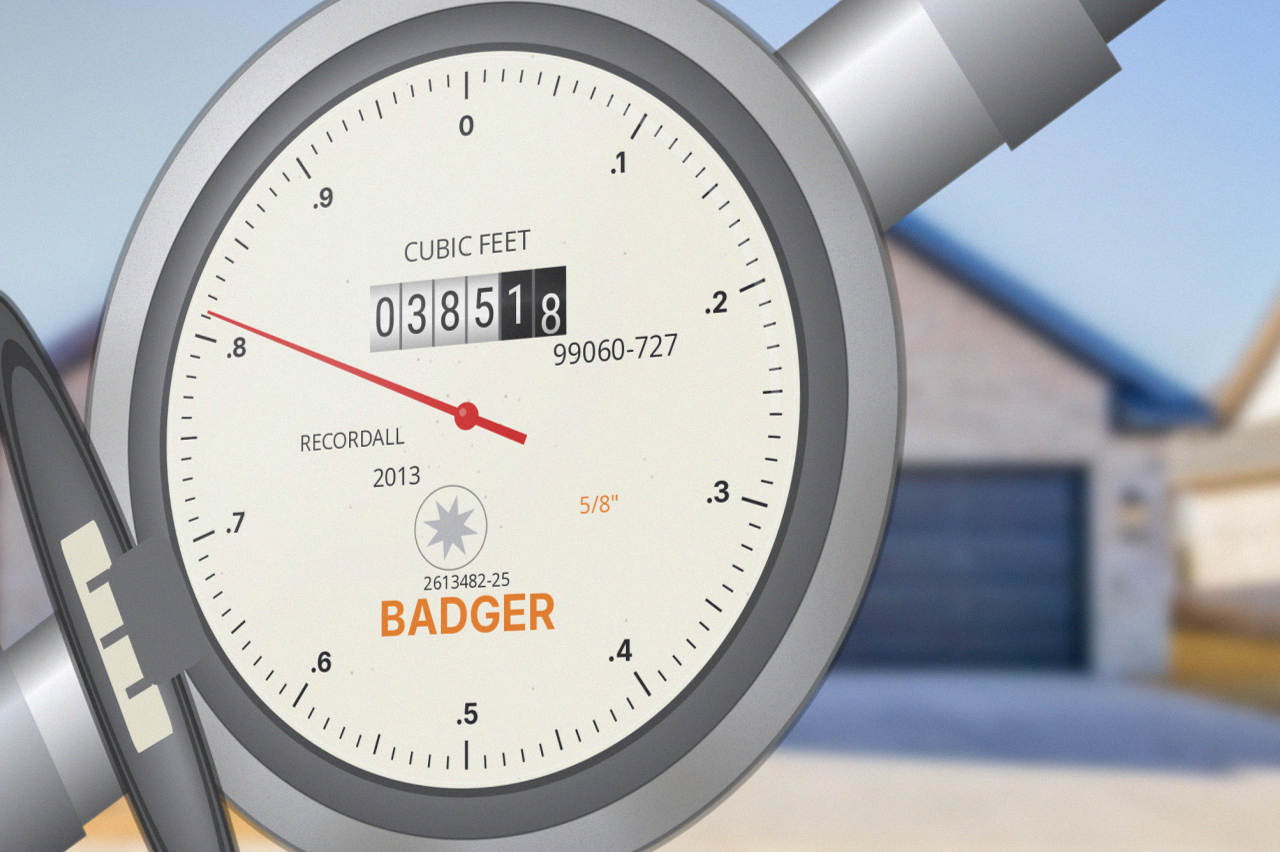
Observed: 38517.81 ft³
